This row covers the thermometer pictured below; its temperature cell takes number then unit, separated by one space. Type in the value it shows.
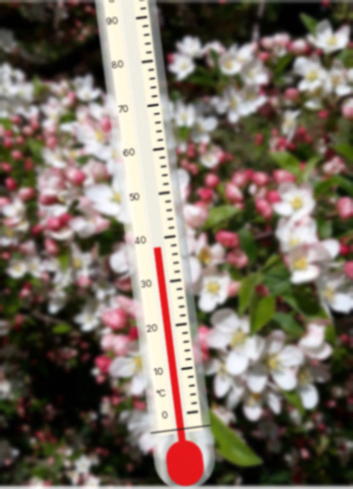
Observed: 38 °C
